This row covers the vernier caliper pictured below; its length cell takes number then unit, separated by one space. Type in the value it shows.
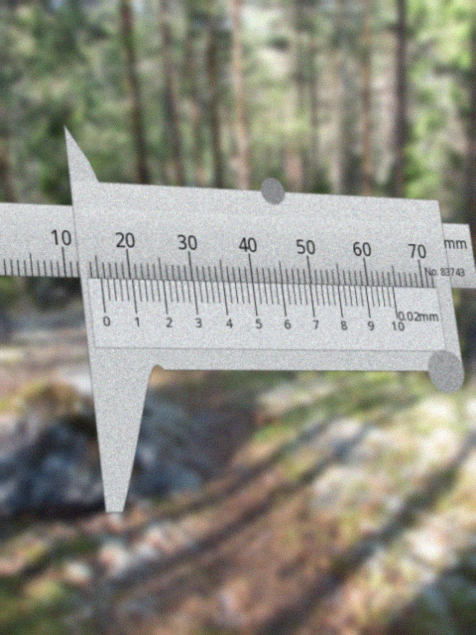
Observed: 15.5 mm
